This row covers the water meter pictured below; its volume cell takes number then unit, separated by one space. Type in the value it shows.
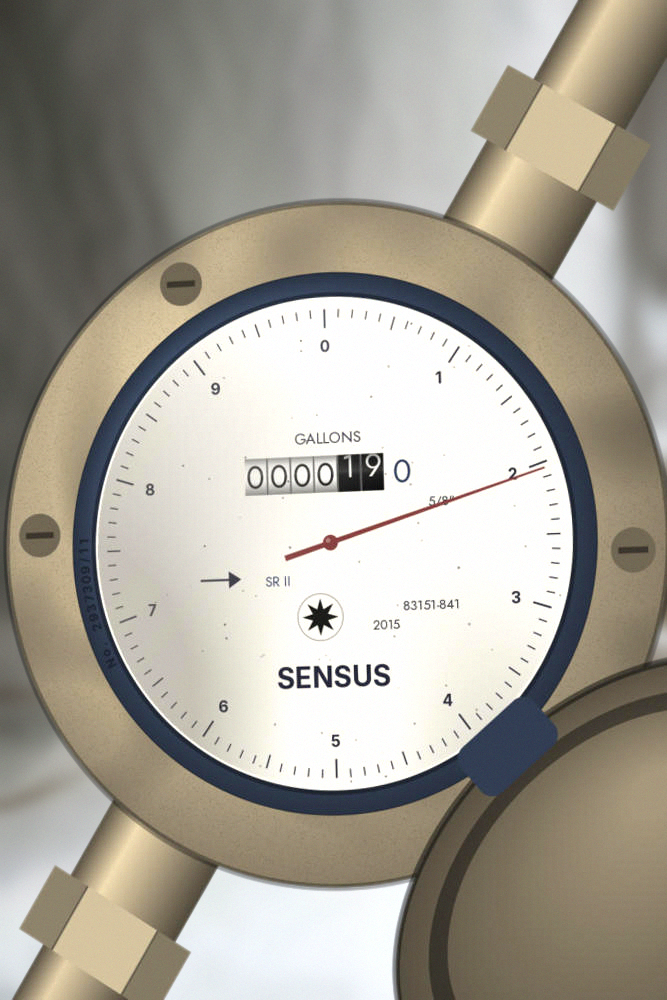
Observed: 192.0 gal
